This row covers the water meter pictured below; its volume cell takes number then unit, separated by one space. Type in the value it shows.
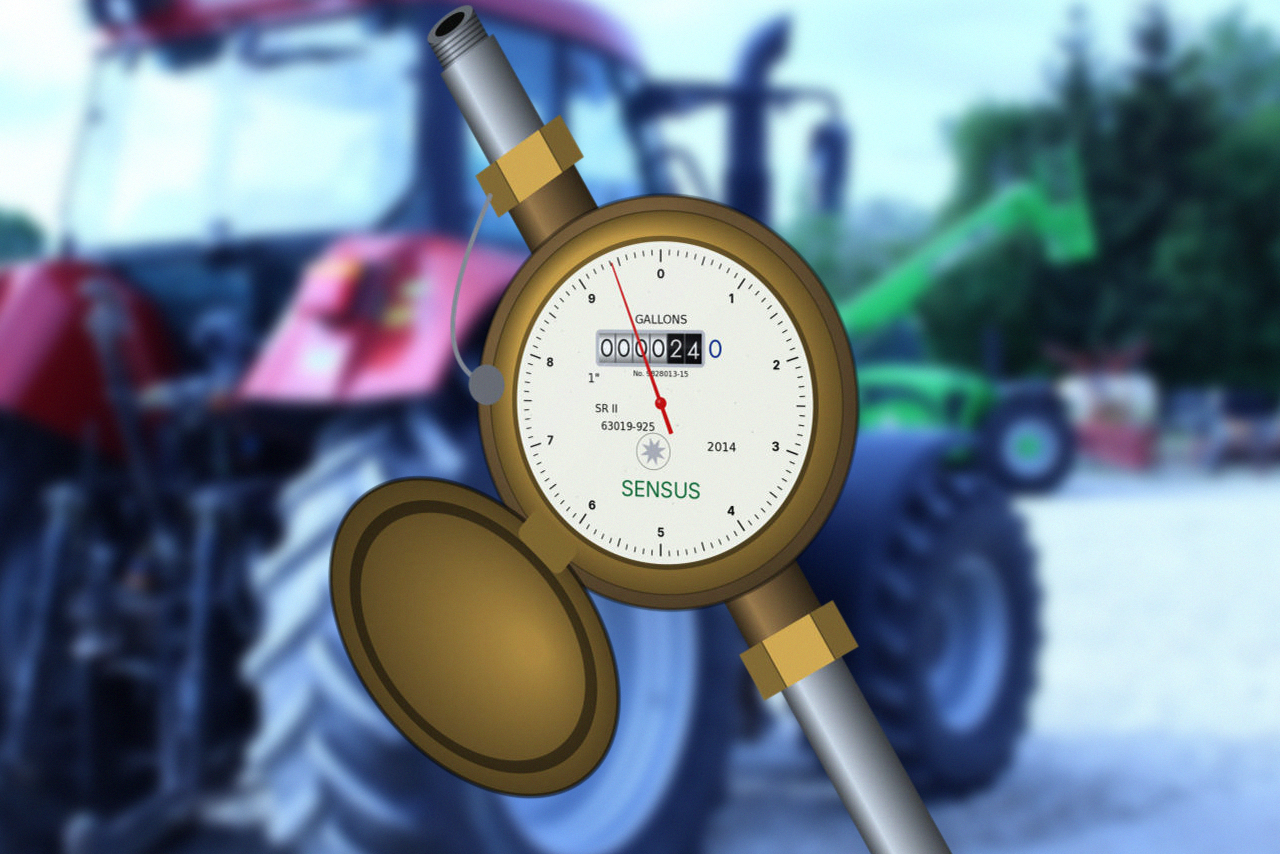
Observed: 239.4 gal
